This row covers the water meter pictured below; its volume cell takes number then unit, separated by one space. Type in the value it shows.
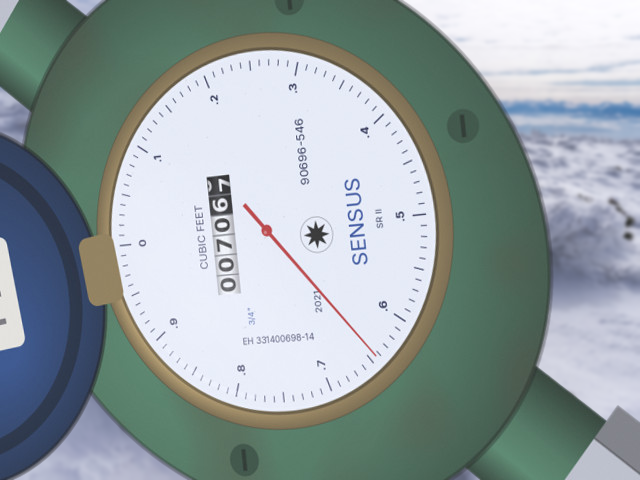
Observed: 7066.64 ft³
